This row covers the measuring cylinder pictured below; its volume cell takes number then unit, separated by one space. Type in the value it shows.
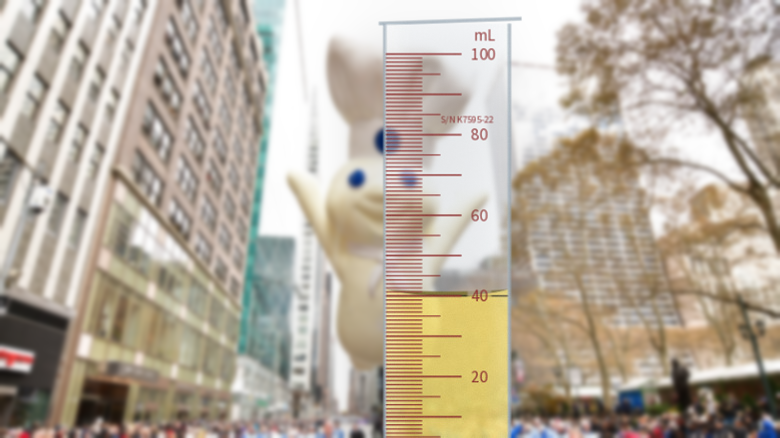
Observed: 40 mL
